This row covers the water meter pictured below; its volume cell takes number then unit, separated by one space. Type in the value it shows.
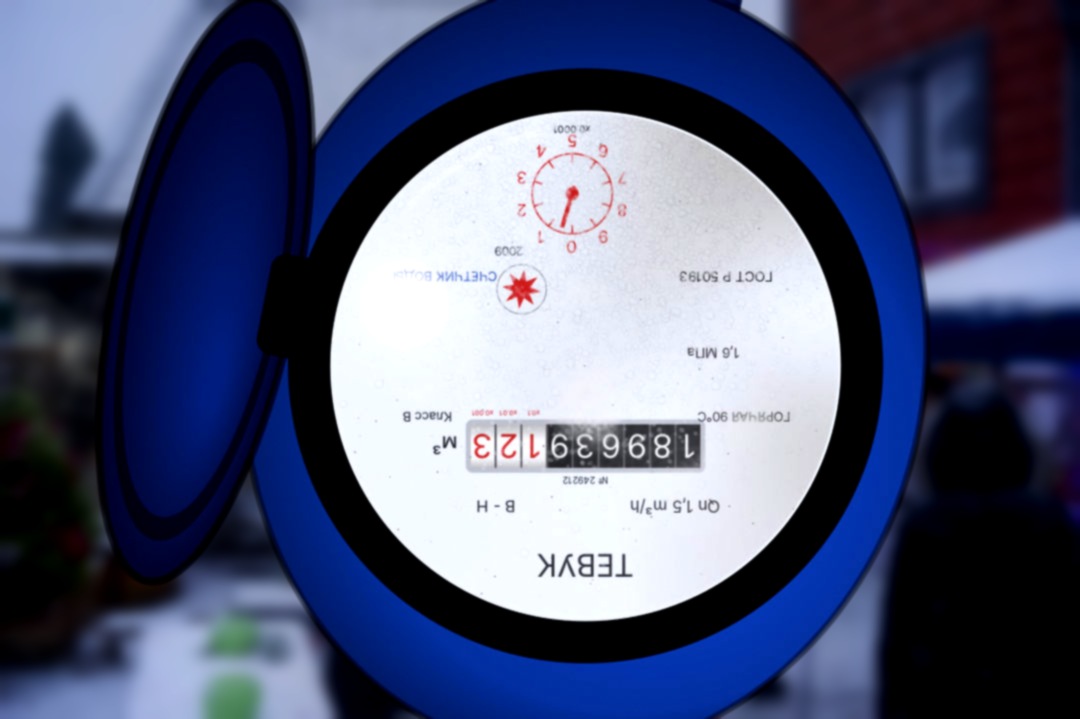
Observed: 189639.1230 m³
